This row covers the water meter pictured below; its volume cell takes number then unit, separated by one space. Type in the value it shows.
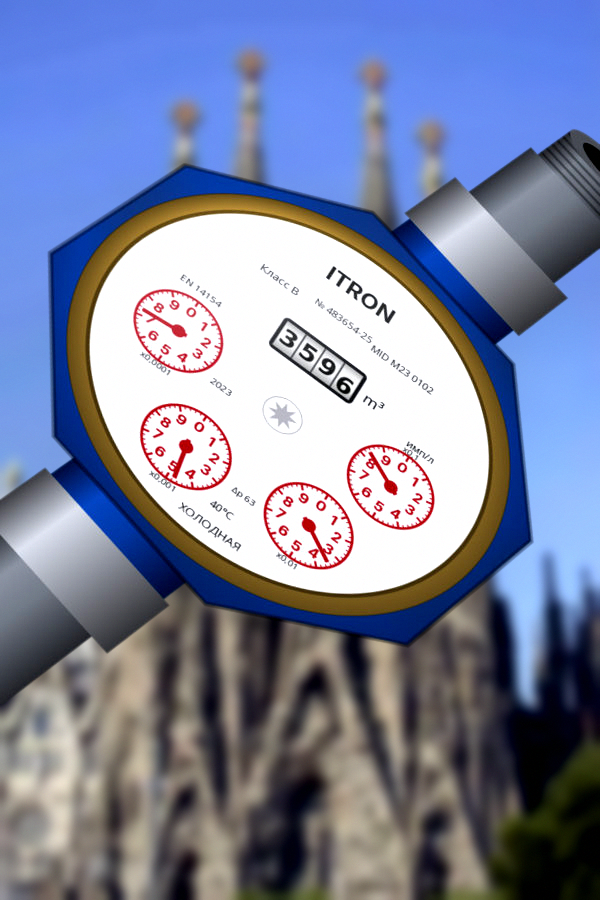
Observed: 3595.8347 m³
